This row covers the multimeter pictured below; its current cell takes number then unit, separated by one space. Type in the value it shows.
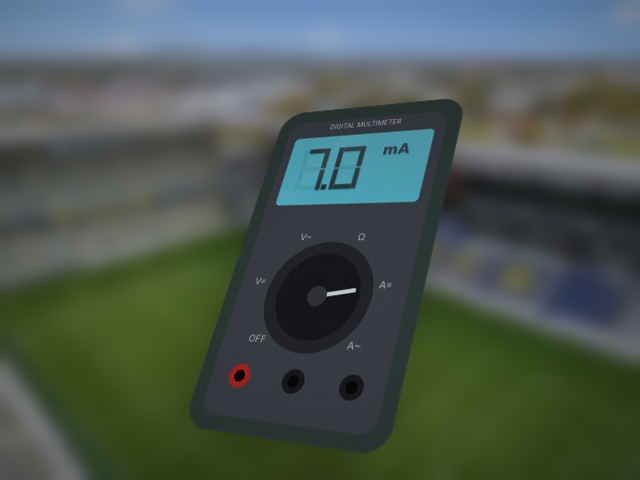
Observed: 7.0 mA
